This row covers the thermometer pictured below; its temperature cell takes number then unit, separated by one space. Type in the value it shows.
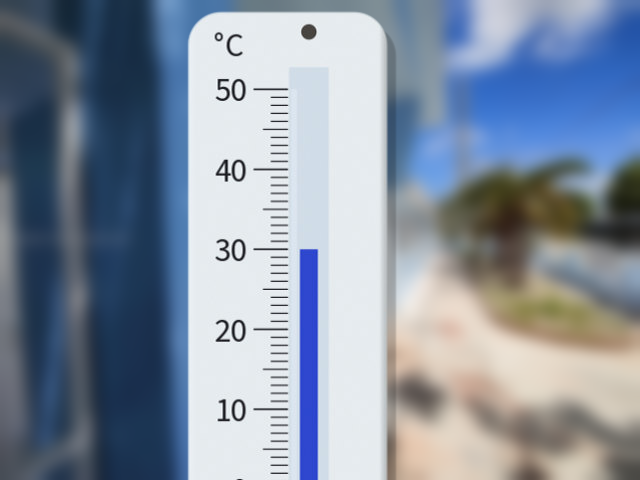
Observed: 30 °C
